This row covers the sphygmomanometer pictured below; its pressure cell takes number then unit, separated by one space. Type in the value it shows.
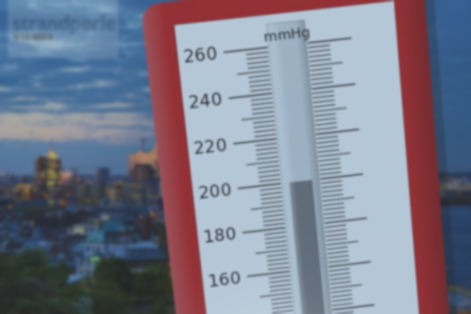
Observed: 200 mmHg
